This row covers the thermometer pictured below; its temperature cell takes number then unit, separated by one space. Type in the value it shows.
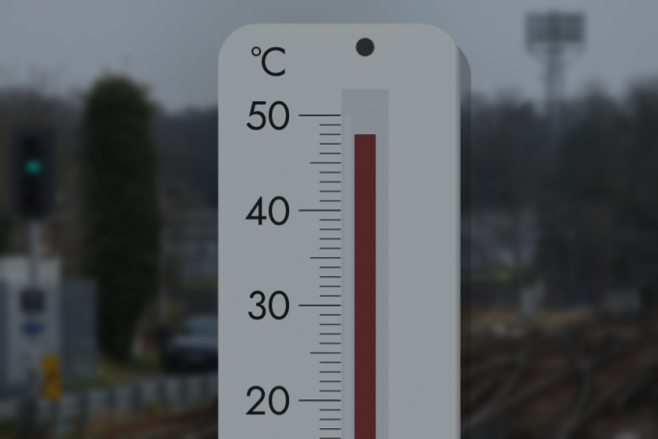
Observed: 48 °C
